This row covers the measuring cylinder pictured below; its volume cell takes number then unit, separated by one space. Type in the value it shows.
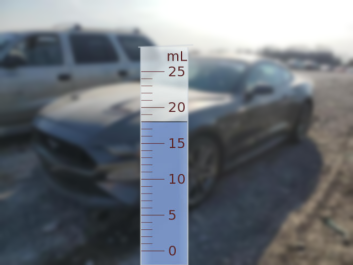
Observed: 18 mL
